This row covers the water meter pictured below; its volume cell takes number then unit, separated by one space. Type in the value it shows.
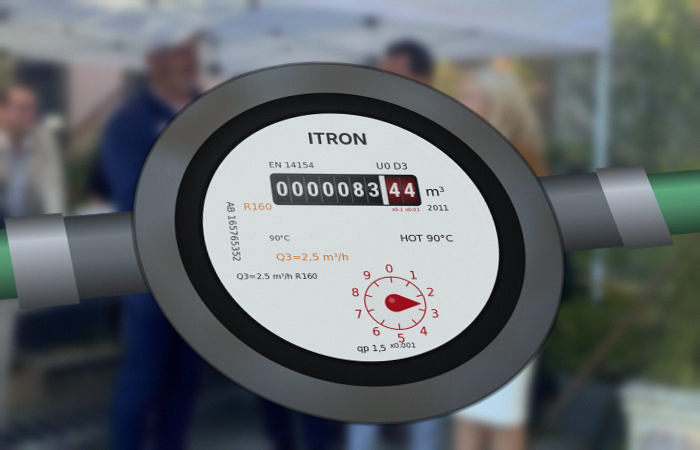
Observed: 83.442 m³
